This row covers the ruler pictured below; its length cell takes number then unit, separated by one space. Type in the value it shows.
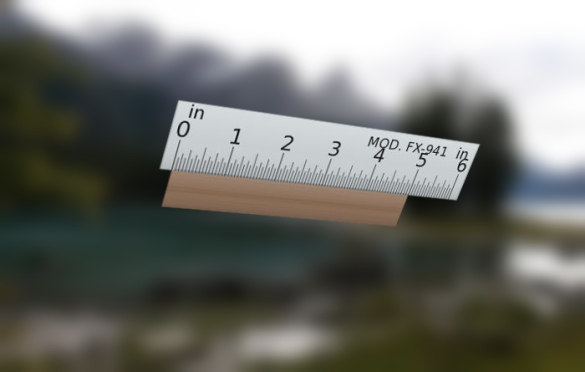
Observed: 5 in
